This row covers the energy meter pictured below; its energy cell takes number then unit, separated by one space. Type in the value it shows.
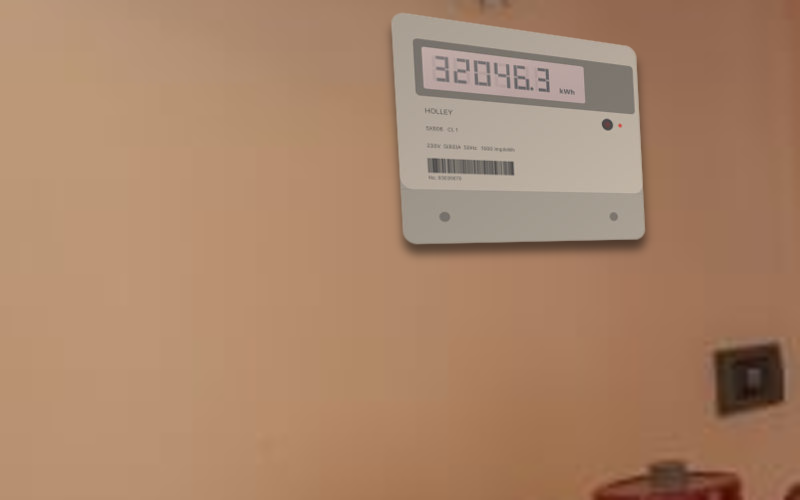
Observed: 32046.3 kWh
